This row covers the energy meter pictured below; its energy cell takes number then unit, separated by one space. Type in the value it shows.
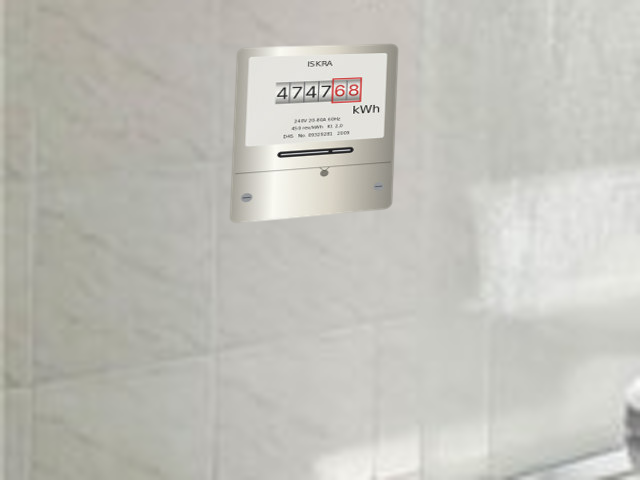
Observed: 4747.68 kWh
